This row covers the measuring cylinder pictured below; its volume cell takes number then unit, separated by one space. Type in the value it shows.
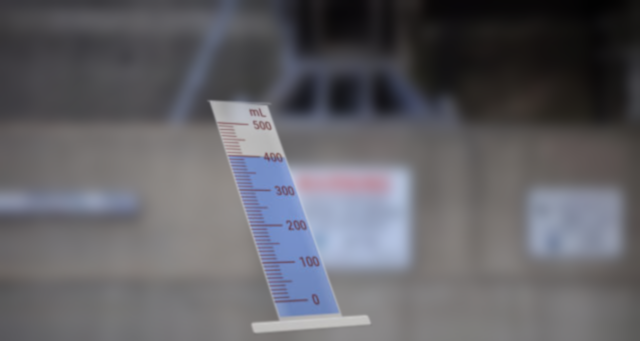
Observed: 400 mL
